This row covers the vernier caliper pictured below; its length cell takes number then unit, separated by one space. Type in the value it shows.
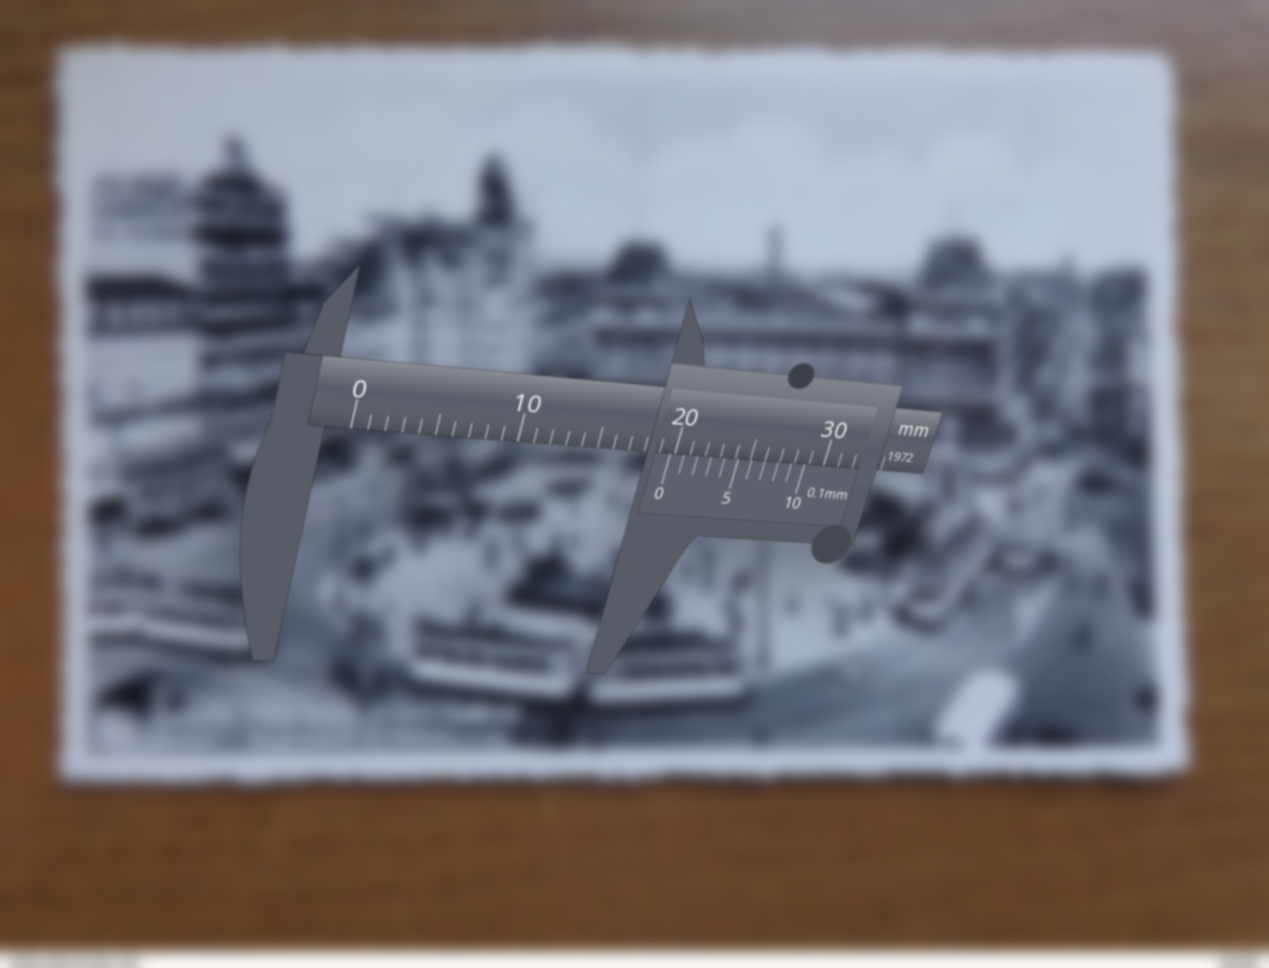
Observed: 19.7 mm
